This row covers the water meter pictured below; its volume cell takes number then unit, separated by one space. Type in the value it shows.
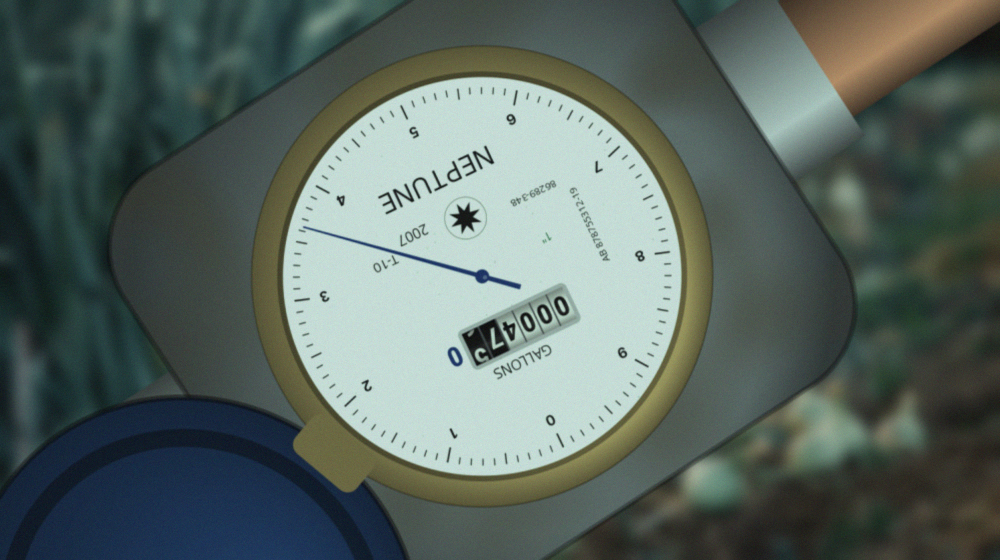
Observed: 4753.6 gal
